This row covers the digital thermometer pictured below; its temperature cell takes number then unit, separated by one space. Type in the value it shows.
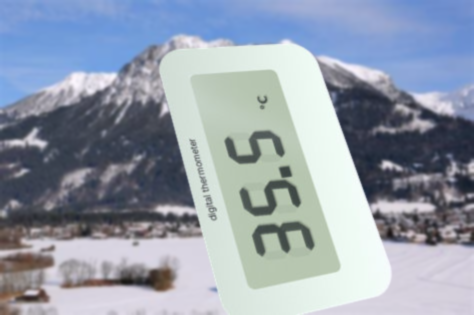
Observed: 35.5 °C
